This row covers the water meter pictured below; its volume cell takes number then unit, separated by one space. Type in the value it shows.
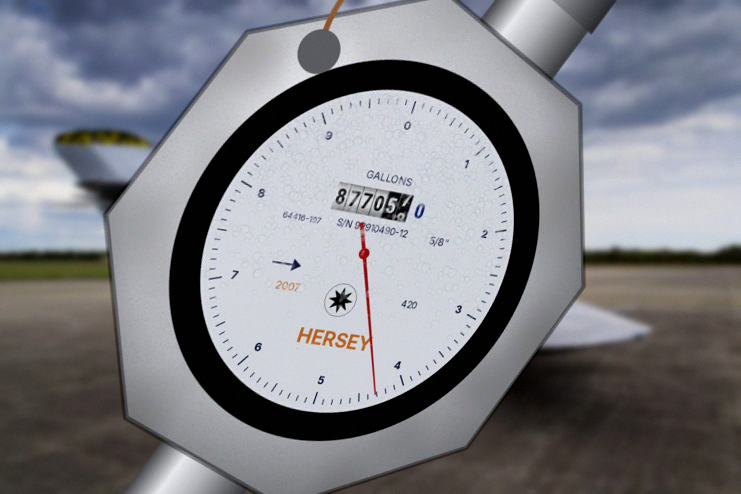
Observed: 8770574.3 gal
